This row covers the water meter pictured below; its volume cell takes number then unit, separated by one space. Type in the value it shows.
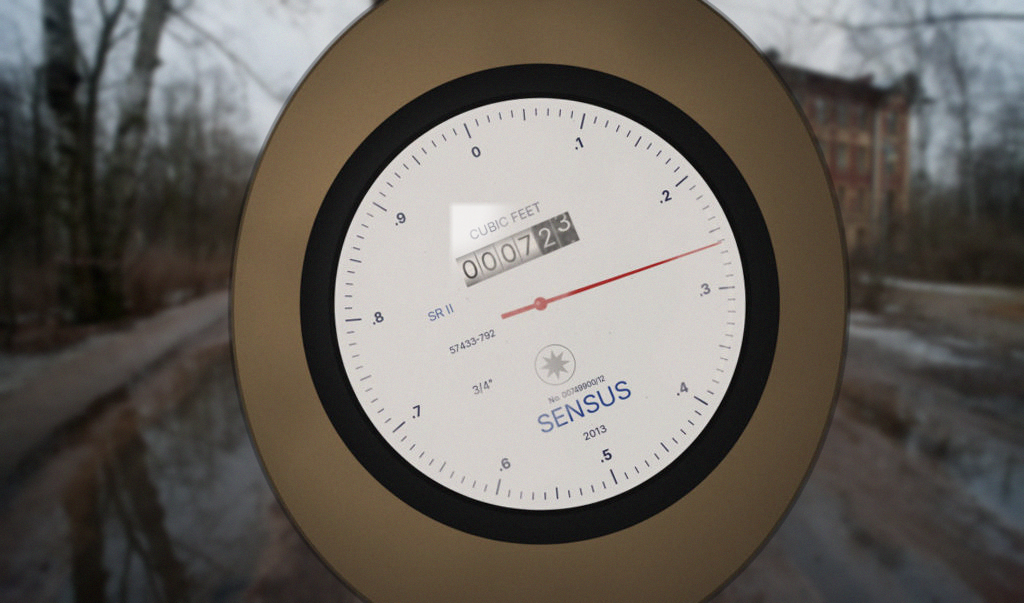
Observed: 723.26 ft³
